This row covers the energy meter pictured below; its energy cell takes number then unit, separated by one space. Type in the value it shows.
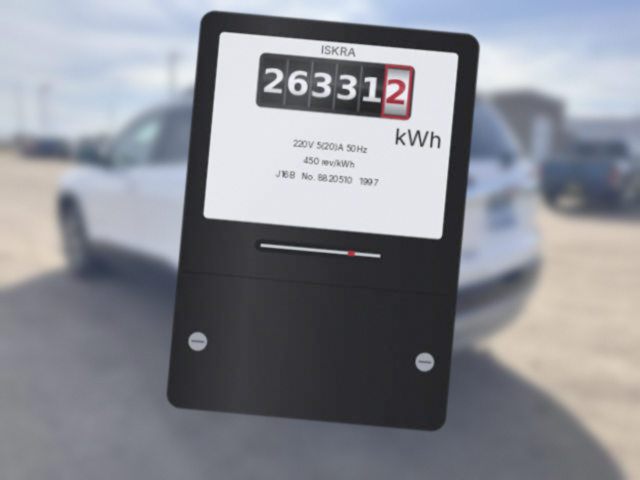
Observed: 26331.2 kWh
